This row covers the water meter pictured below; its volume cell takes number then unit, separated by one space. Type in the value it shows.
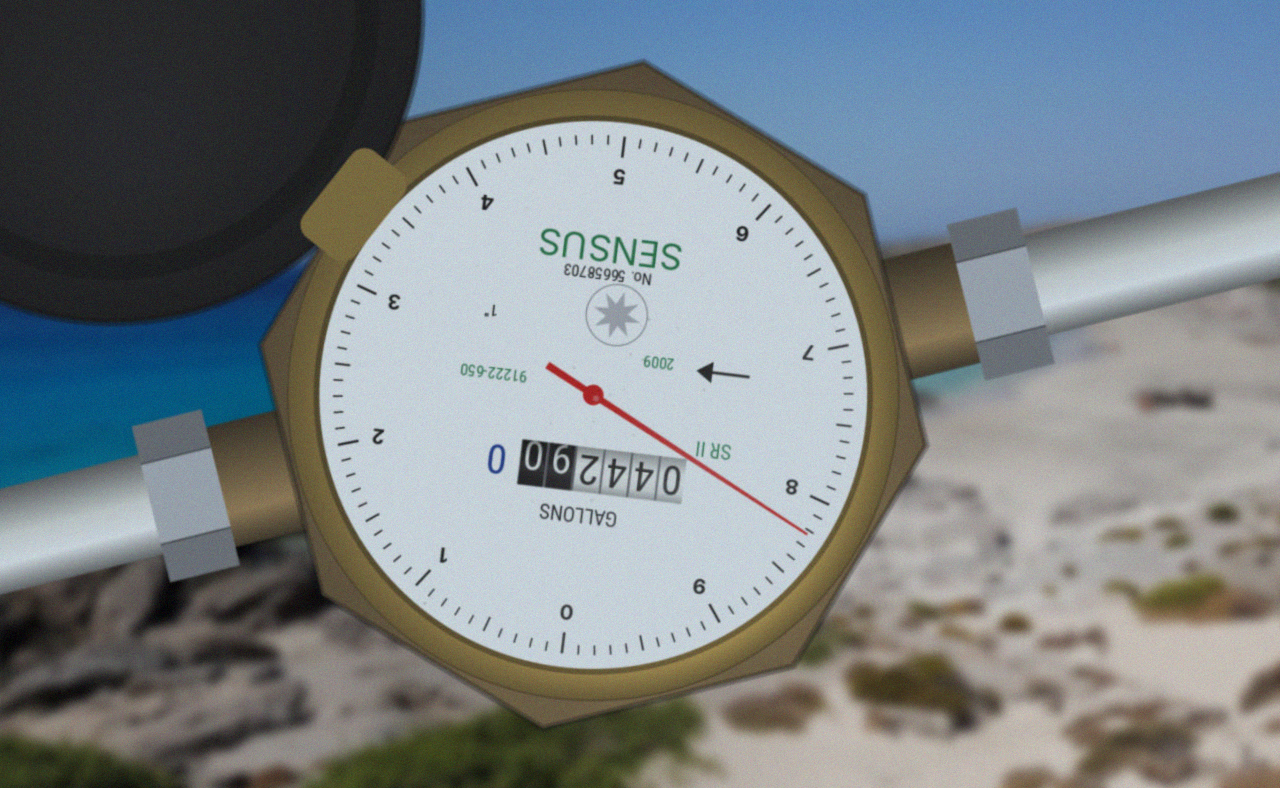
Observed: 442898.2 gal
